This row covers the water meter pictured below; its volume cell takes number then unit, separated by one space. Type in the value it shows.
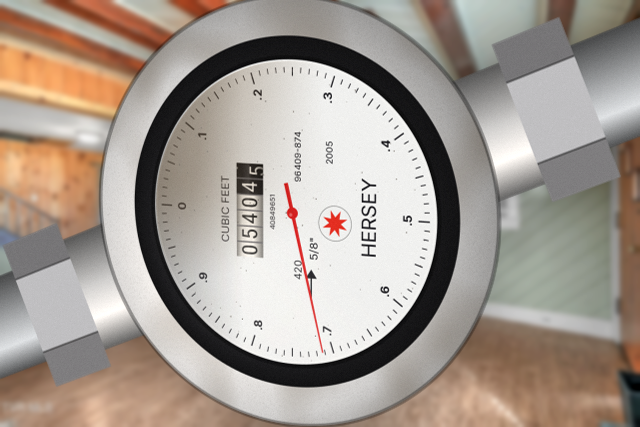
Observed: 54044.71 ft³
